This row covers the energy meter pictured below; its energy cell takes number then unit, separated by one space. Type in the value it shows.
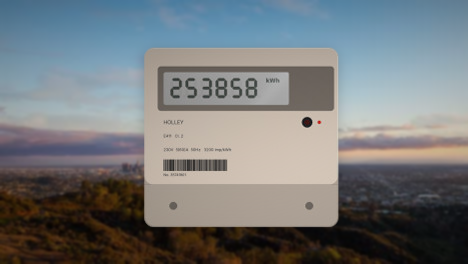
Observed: 253858 kWh
